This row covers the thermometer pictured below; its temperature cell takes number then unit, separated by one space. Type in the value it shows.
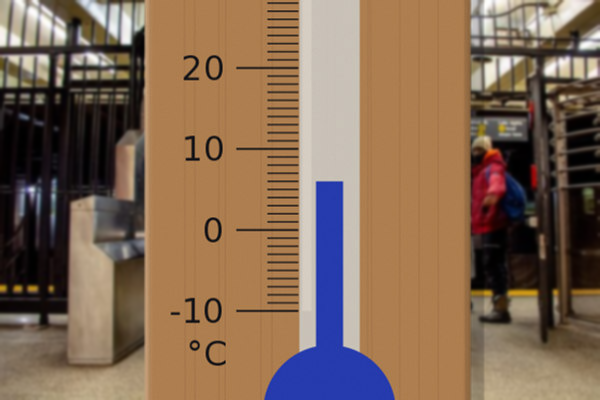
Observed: 6 °C
